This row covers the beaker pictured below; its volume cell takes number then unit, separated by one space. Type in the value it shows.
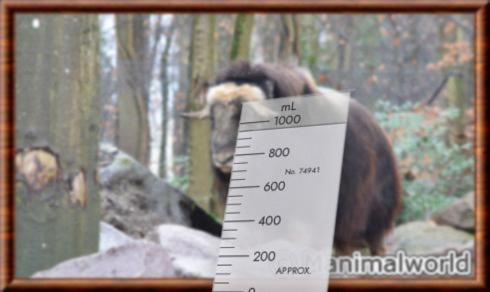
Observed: 950 mL
